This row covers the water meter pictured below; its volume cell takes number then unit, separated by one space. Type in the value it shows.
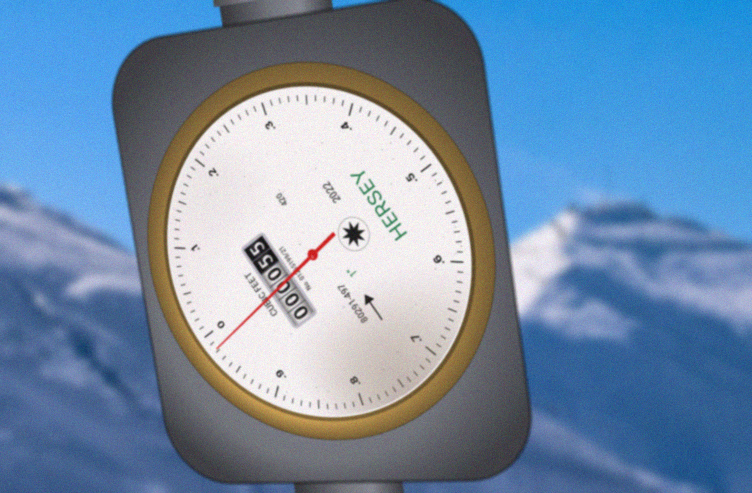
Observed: 54.98 ft³
